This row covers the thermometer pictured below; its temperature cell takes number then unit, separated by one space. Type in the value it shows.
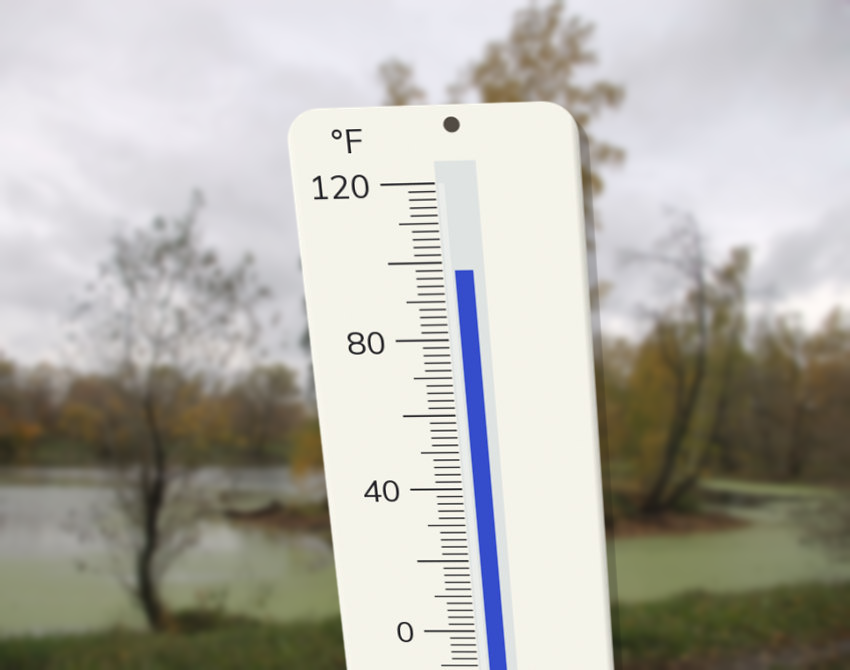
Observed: 98 °F
